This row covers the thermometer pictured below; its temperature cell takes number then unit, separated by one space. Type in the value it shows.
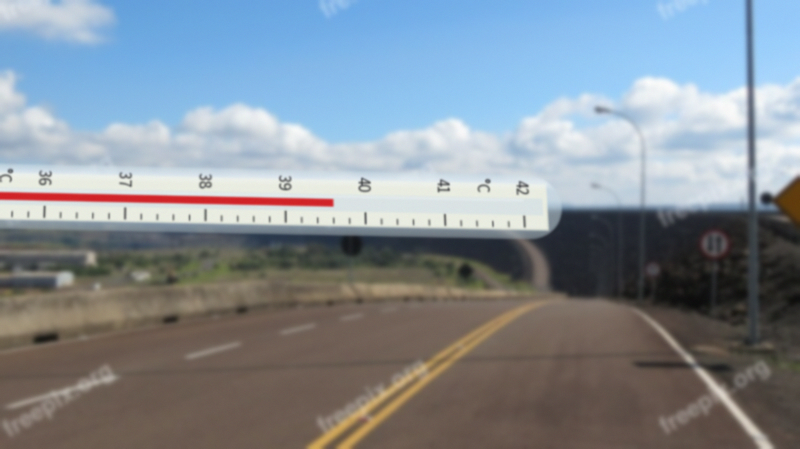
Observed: 39.6 °C
